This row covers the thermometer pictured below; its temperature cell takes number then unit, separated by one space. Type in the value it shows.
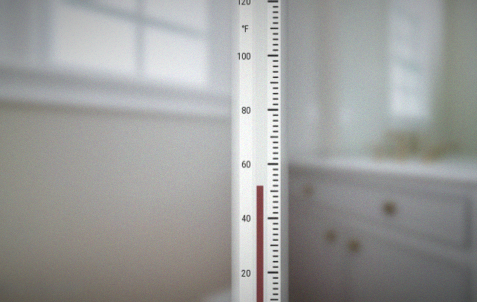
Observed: 52 °F
